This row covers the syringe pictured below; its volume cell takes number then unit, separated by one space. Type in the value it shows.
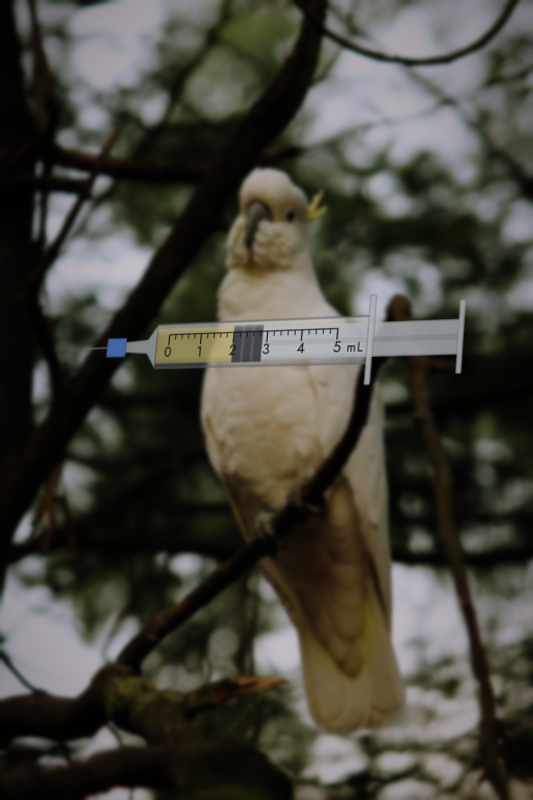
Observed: 2 mL
